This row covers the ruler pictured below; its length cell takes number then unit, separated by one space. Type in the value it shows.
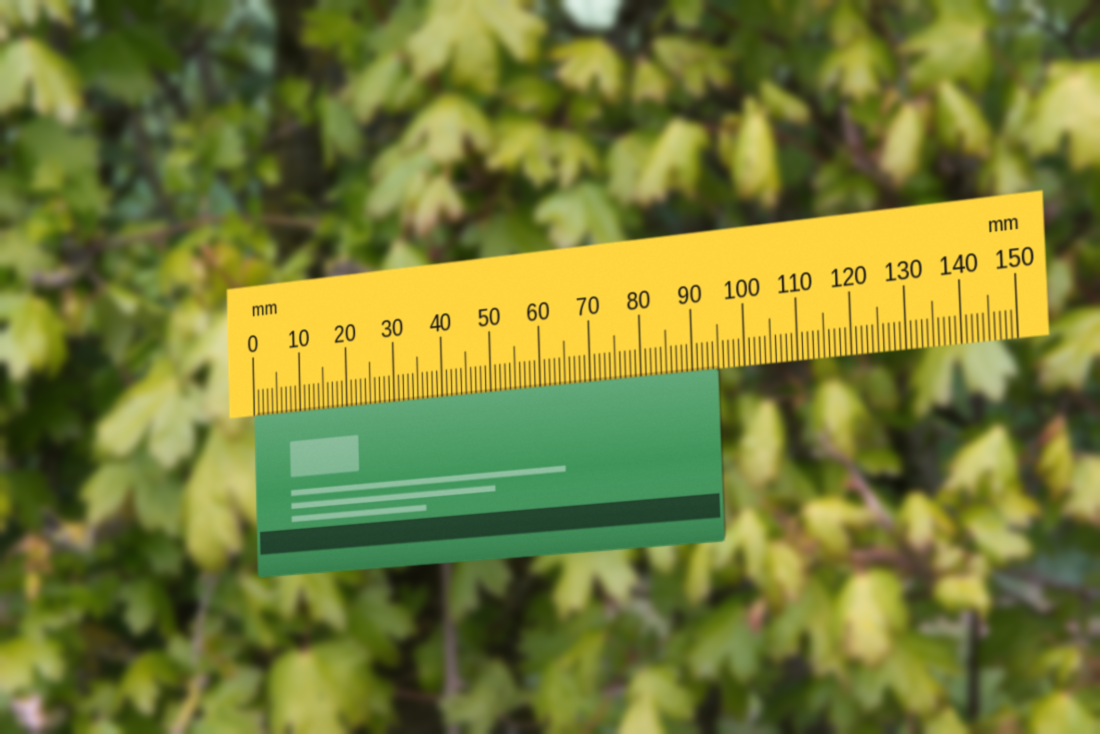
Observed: 95 mm
